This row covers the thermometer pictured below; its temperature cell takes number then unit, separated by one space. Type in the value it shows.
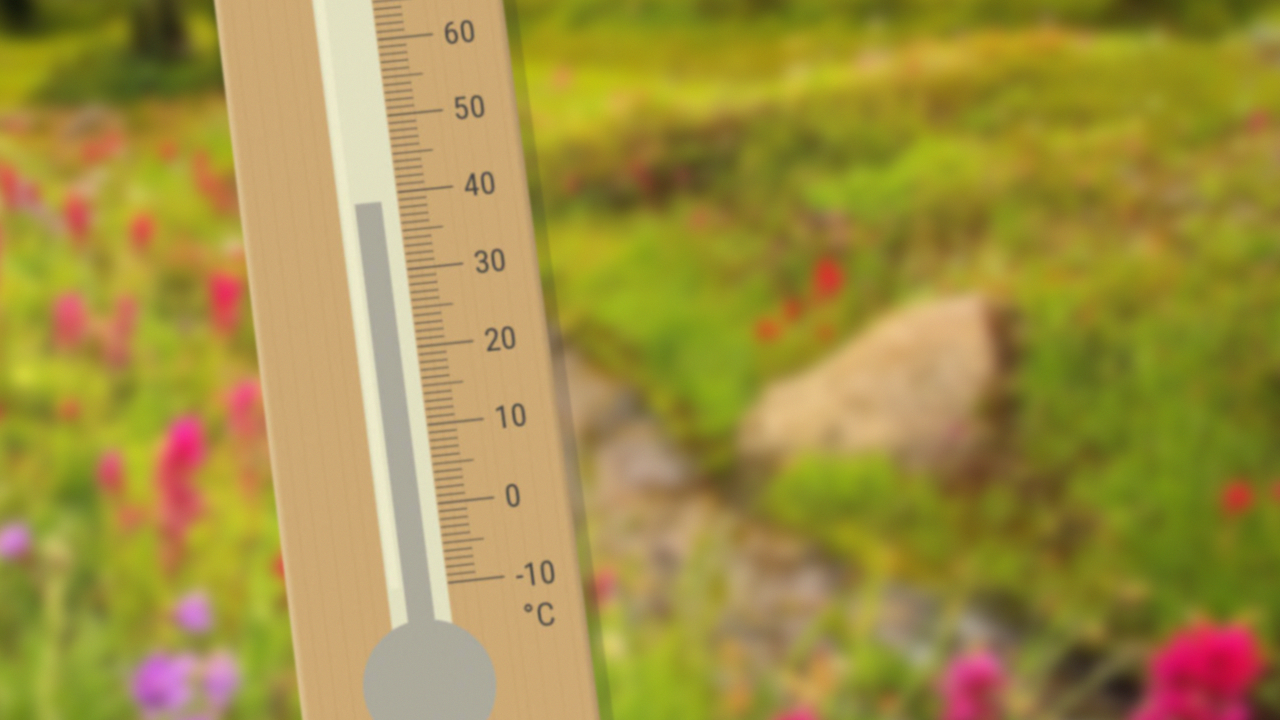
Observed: 39 °C
